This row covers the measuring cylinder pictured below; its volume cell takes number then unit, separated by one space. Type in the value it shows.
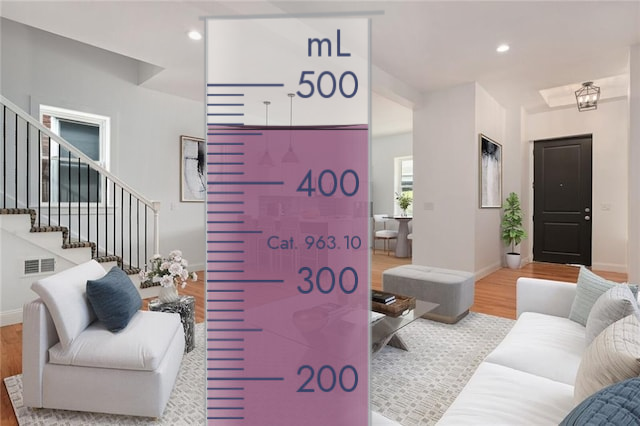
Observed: 455 mL
